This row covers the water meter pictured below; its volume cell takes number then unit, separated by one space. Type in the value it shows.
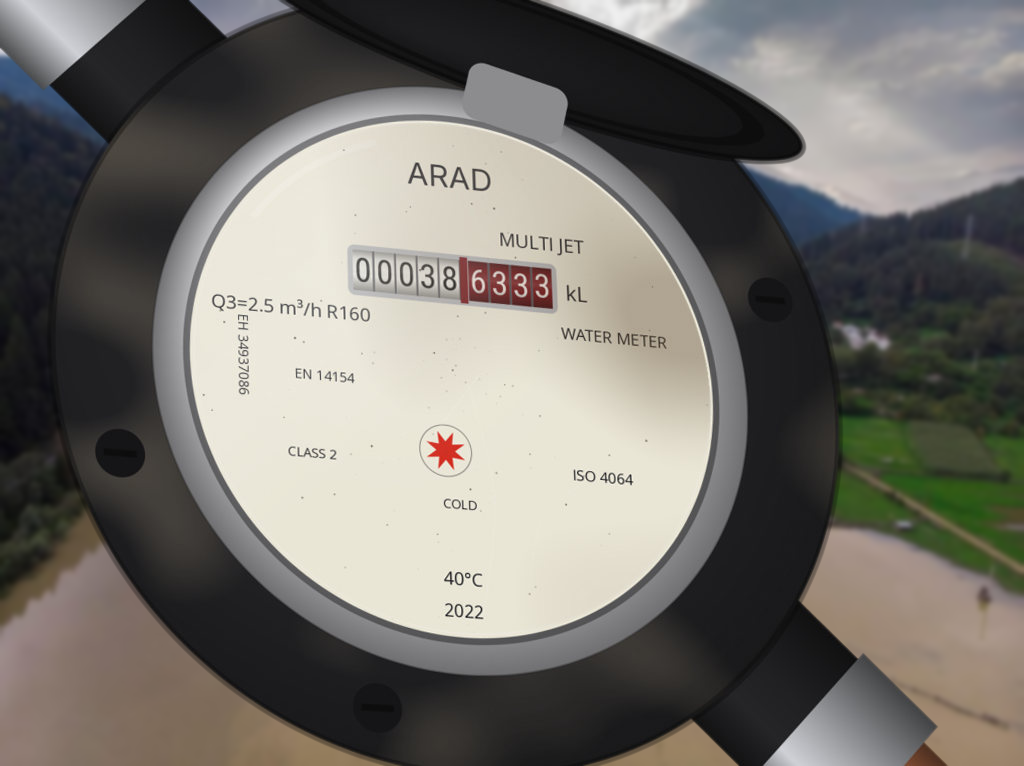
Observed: 38.6333 kL
